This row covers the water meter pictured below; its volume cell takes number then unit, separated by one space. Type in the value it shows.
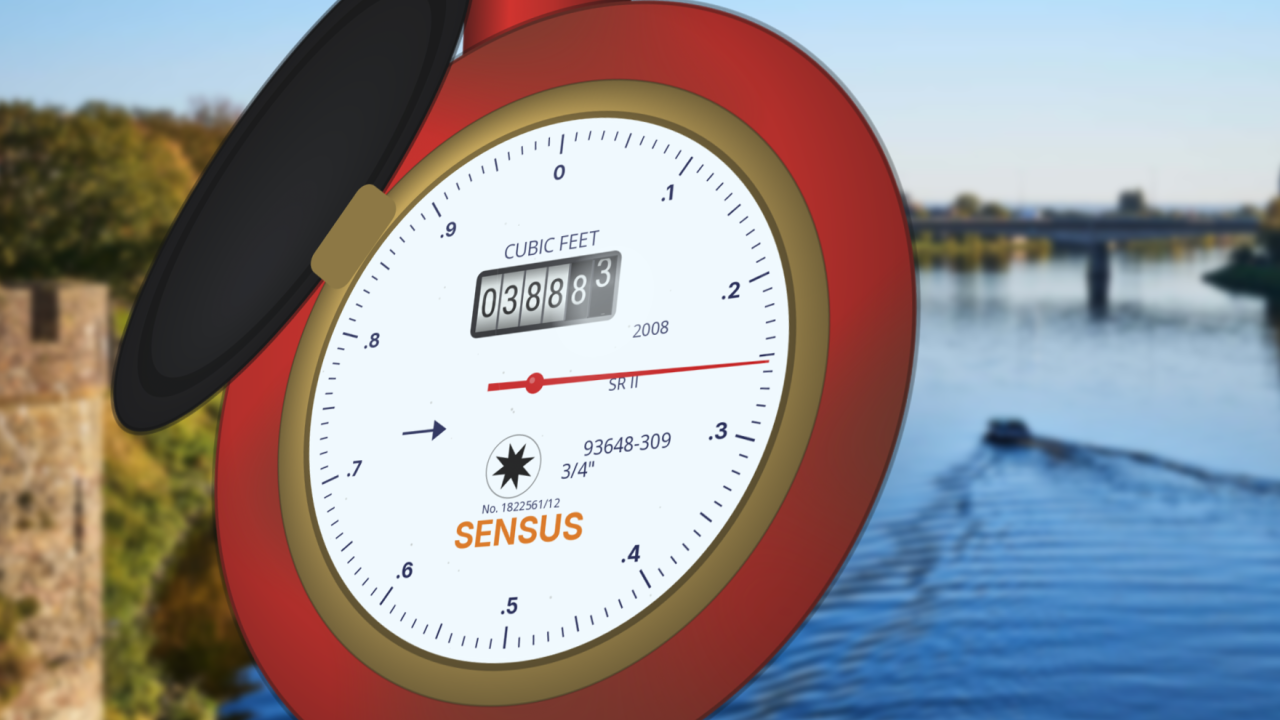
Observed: 38883.25 ft³
